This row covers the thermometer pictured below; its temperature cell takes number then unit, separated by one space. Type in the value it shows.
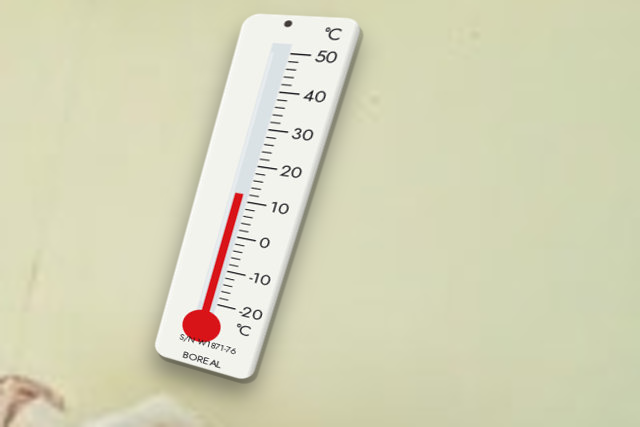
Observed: 12 °C
